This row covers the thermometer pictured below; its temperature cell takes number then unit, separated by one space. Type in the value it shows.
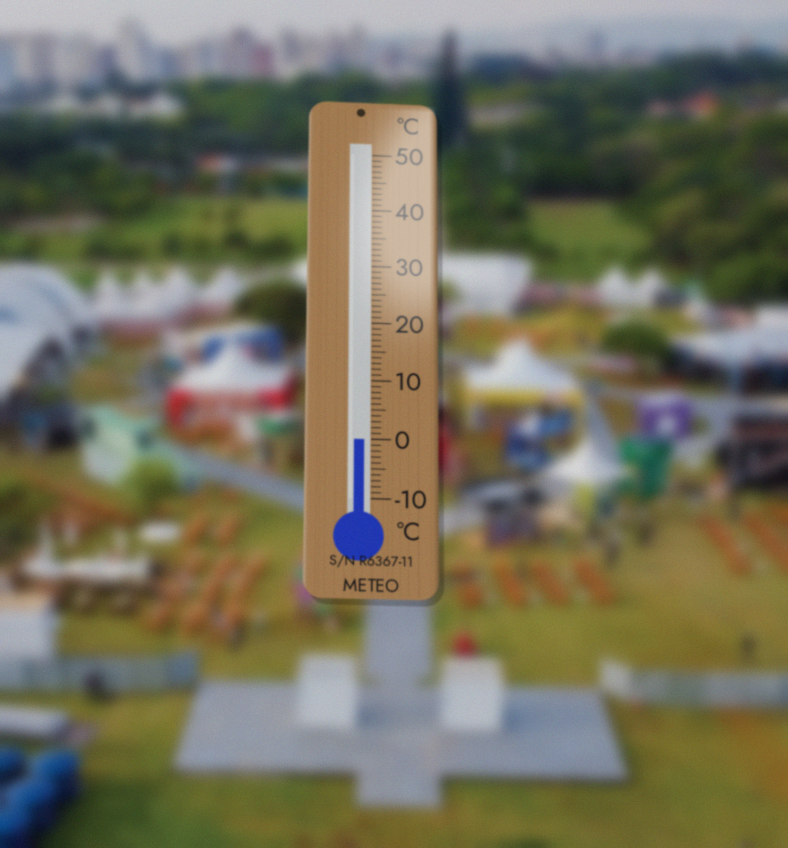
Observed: 0 °C
